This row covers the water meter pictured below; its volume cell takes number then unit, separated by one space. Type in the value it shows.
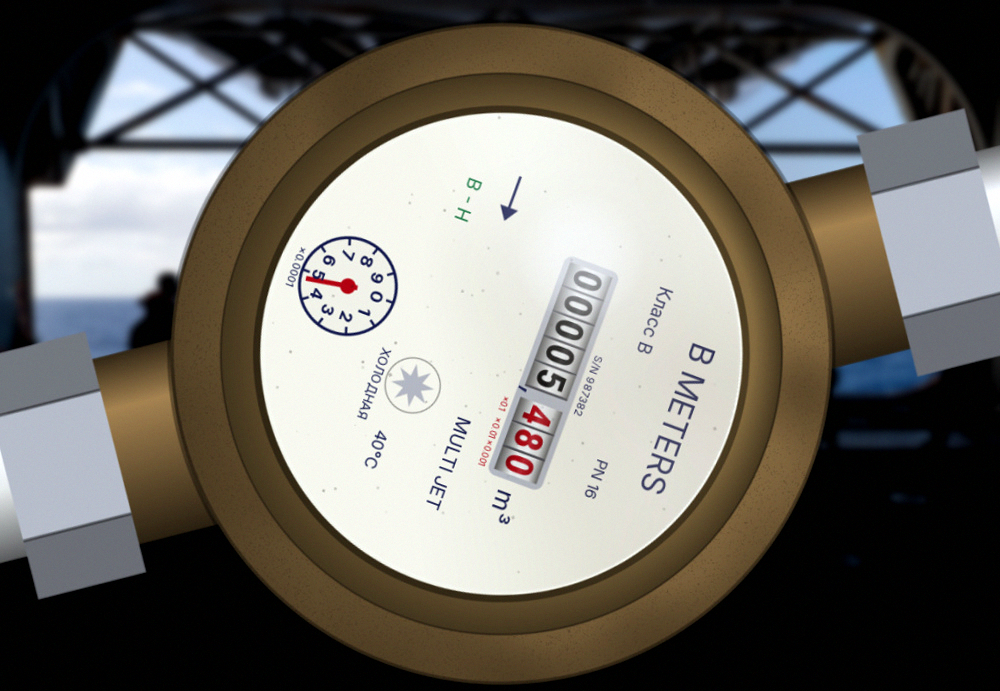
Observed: 5.4804 m³
